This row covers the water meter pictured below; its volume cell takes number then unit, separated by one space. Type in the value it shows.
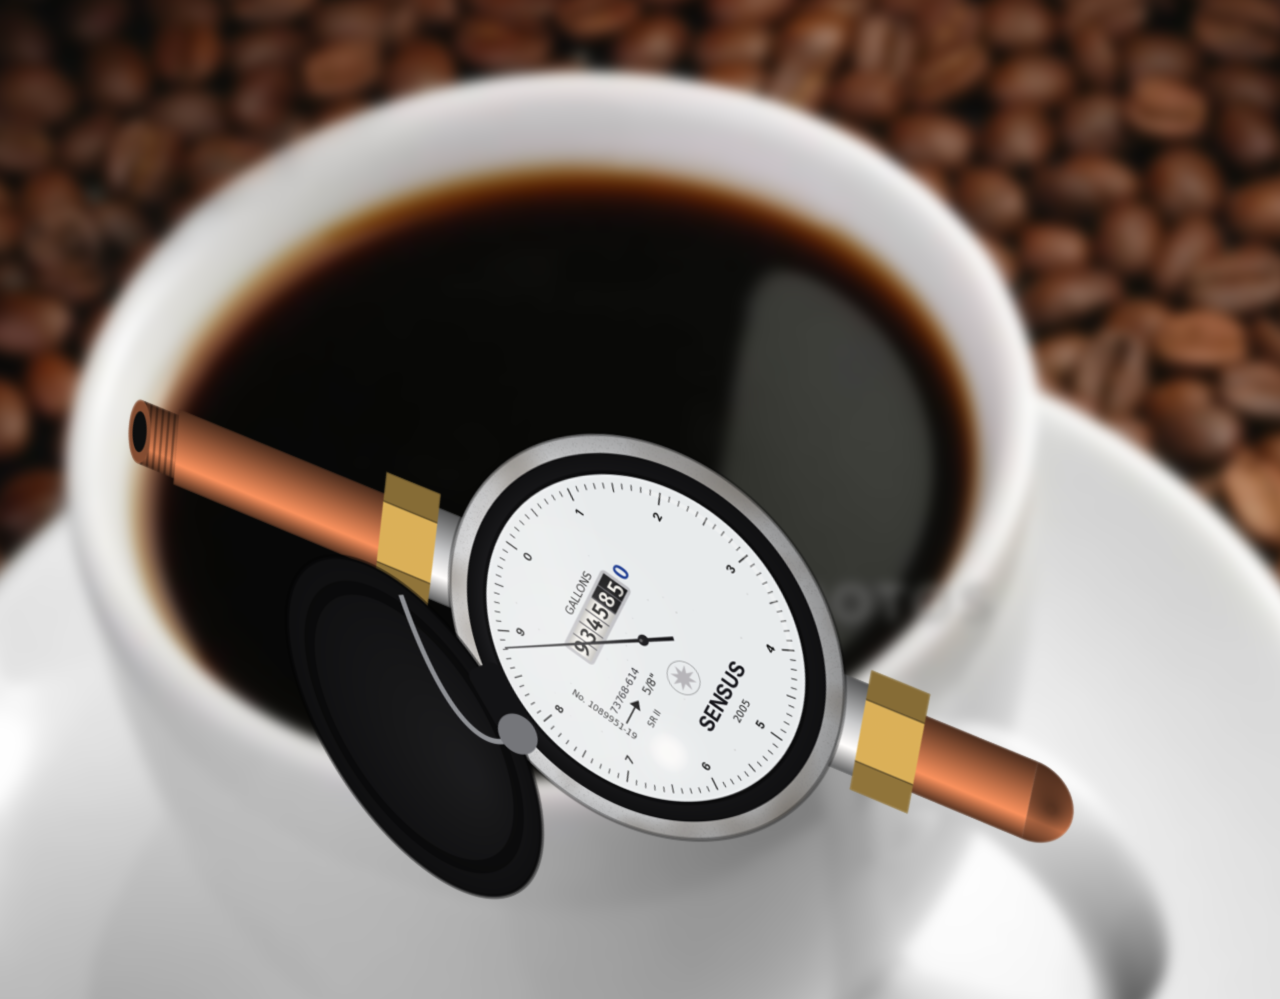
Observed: 9345848.8 gal
